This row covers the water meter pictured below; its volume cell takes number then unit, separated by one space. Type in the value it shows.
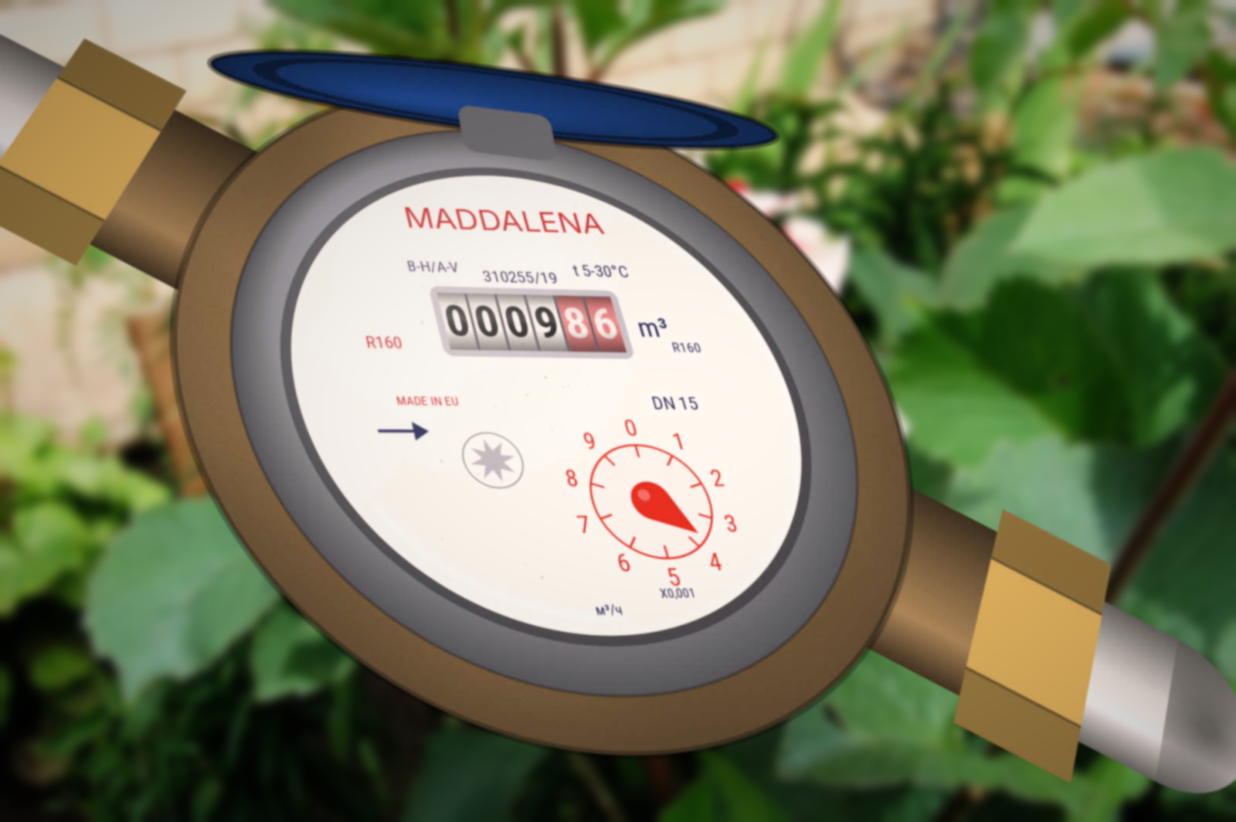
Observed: 9.863 m³
